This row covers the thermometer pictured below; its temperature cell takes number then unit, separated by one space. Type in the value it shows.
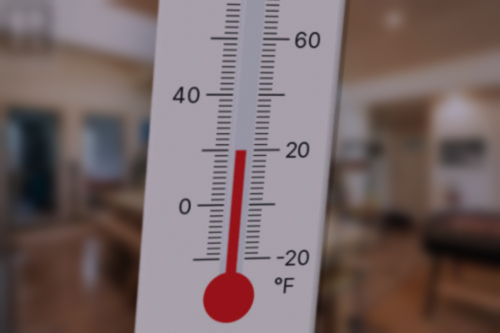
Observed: 20 °F
